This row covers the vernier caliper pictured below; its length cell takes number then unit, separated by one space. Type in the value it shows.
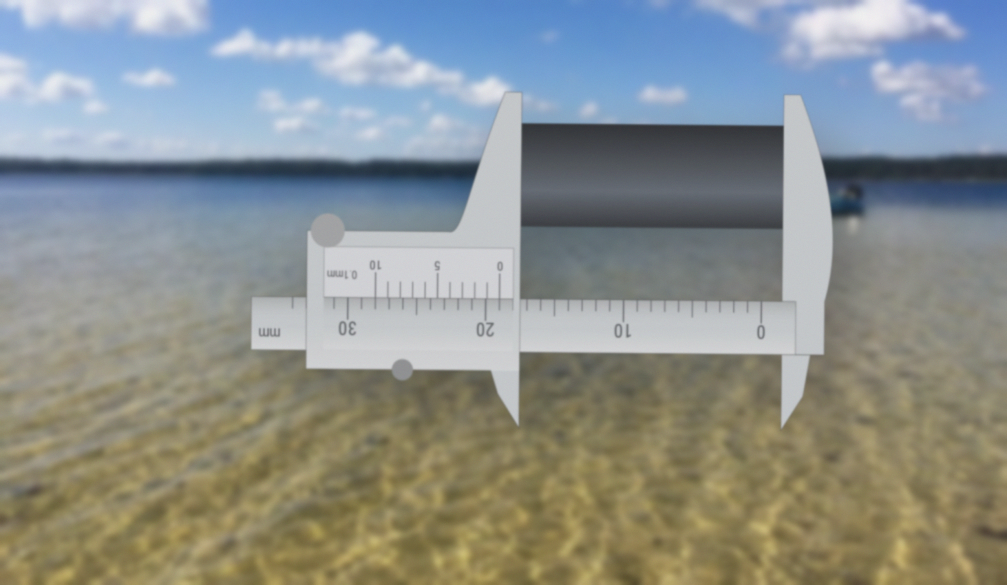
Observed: 19.0 mm
